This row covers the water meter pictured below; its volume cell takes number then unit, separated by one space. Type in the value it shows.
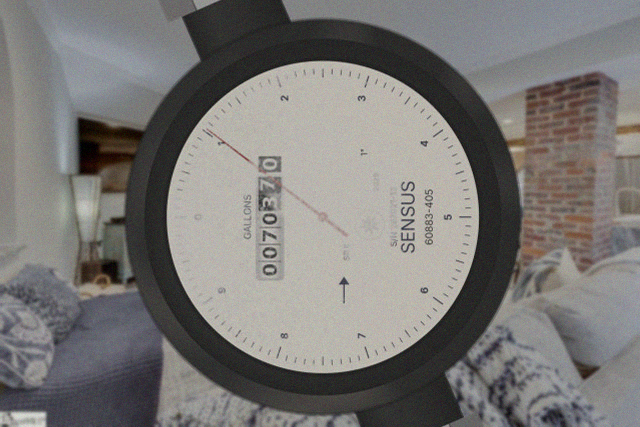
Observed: 70371.0 gal
